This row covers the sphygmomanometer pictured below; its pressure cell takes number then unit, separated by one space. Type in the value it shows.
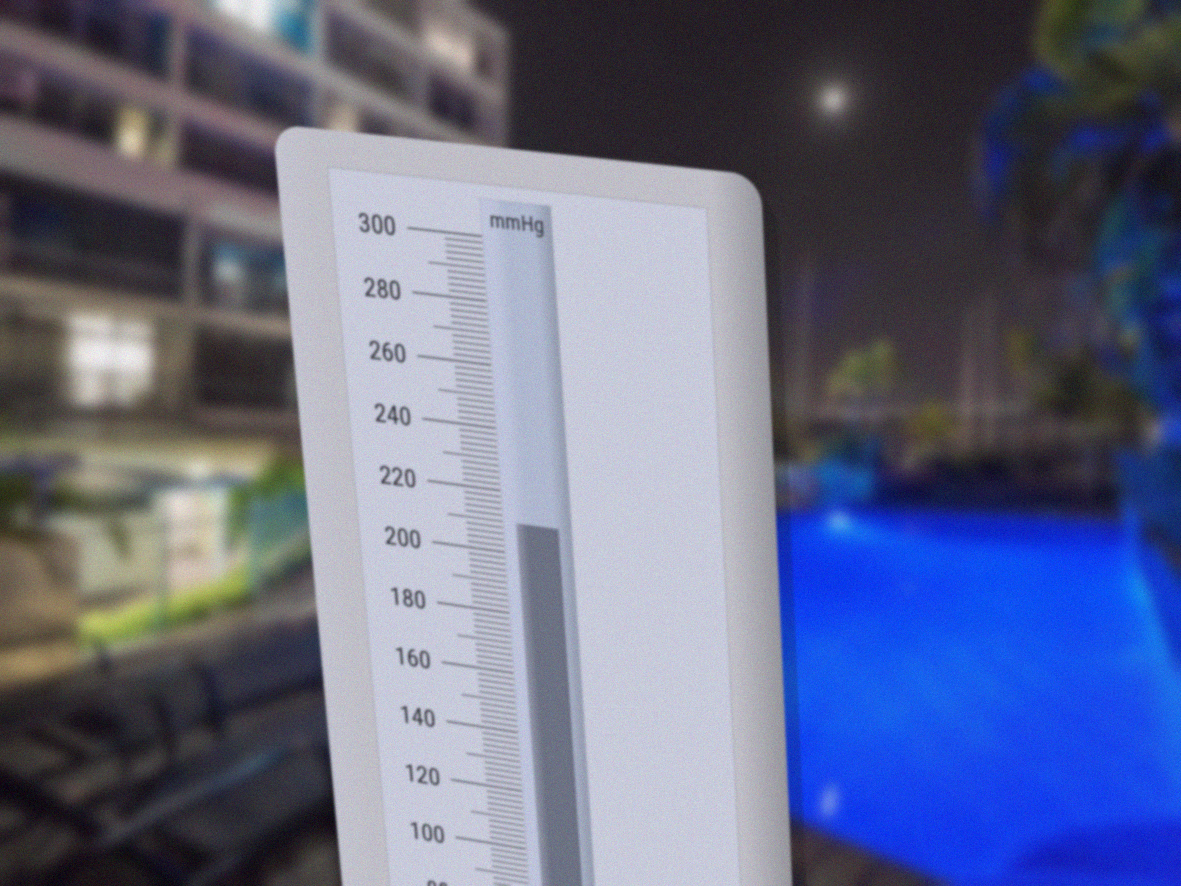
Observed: 210 mmHg
